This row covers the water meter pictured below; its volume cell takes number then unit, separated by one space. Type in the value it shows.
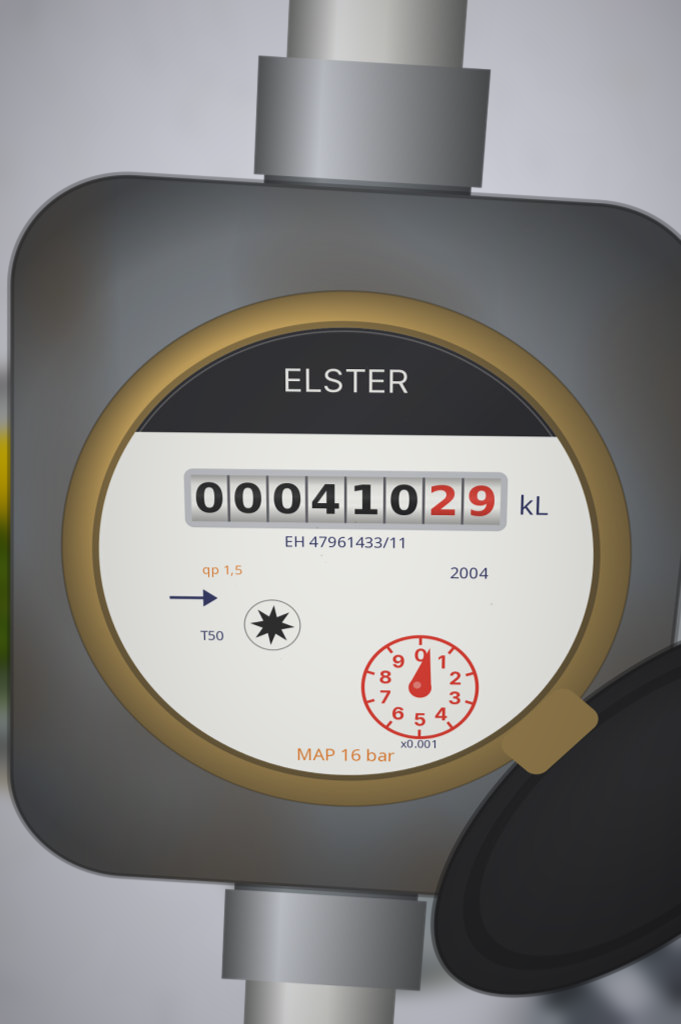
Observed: 410.290 kL
